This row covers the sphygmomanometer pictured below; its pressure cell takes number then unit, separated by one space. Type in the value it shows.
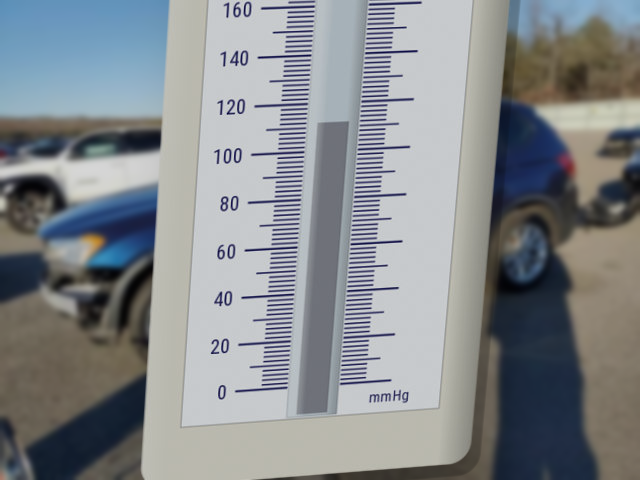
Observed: 112 mmHg
